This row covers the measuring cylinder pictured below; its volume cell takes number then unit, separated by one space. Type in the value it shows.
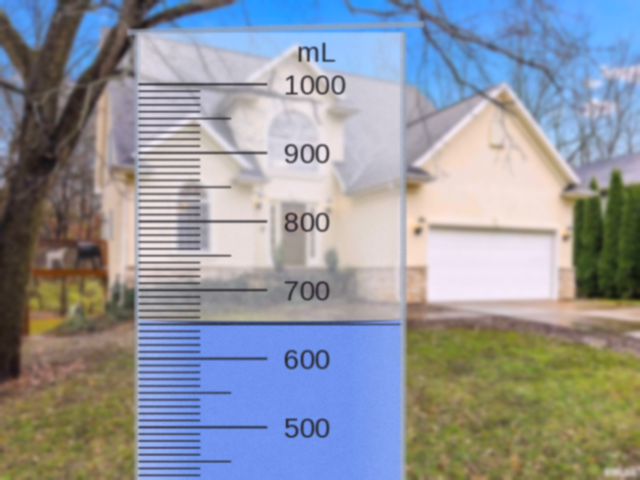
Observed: 650 mL
